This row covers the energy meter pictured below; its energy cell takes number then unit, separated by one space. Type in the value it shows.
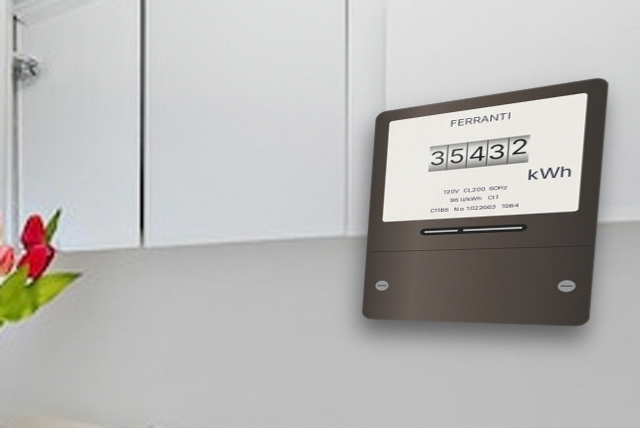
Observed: 35432 kWh
